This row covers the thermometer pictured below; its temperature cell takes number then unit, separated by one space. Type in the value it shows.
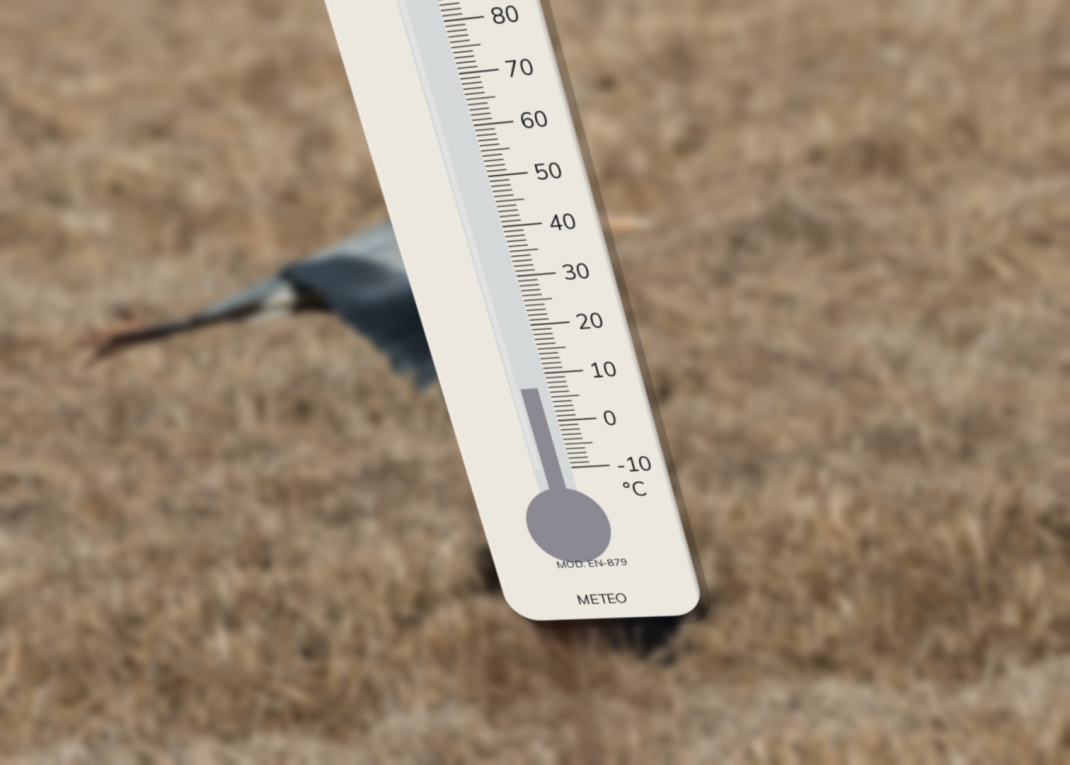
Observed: 7 °C
